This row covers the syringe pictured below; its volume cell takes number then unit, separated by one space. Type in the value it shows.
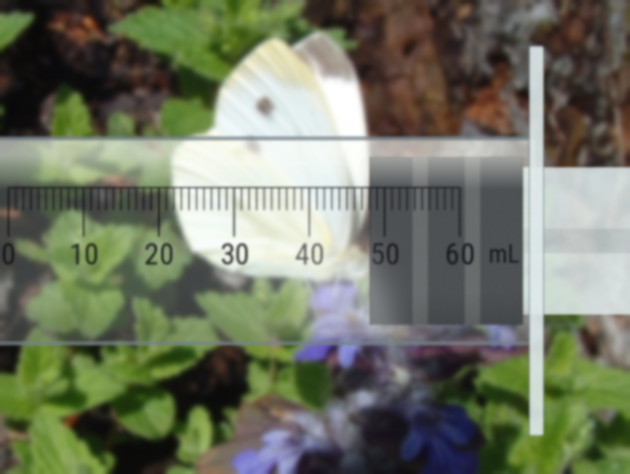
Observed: 48 mL
